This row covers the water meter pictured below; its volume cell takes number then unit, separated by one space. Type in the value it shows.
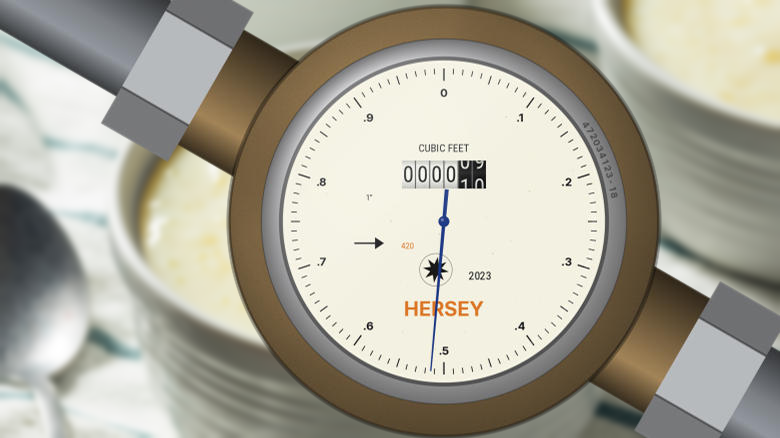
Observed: 9.51 ft³
